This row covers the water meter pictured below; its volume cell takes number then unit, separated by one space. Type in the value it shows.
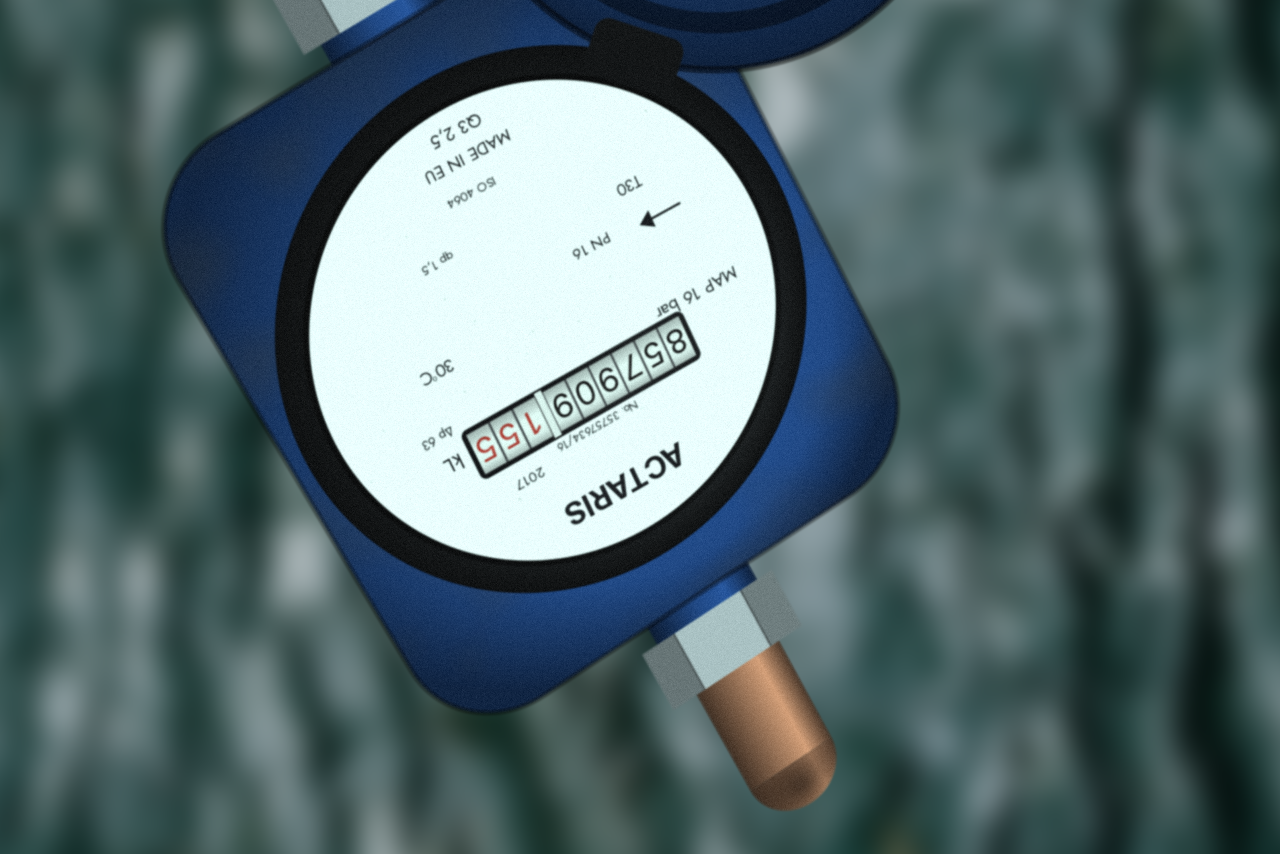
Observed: 857909.155 kL
